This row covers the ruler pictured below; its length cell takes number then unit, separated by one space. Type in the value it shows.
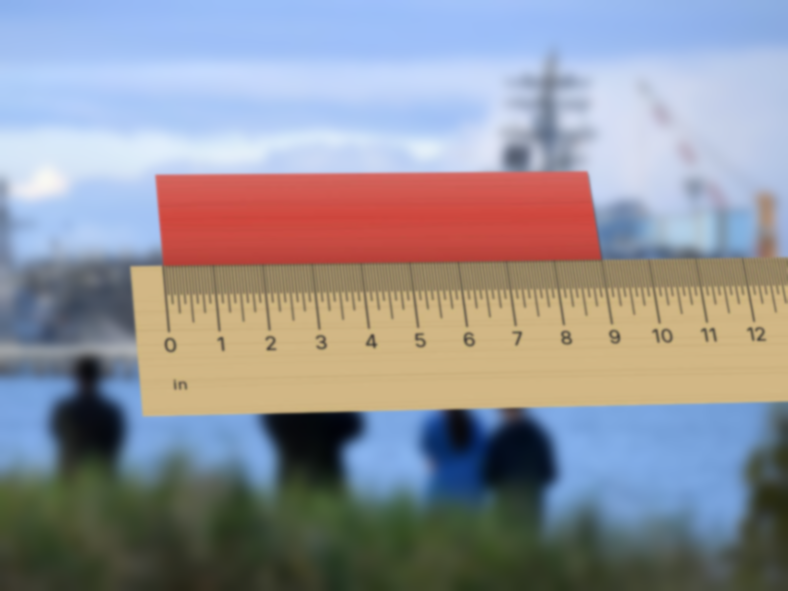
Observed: 9 in
